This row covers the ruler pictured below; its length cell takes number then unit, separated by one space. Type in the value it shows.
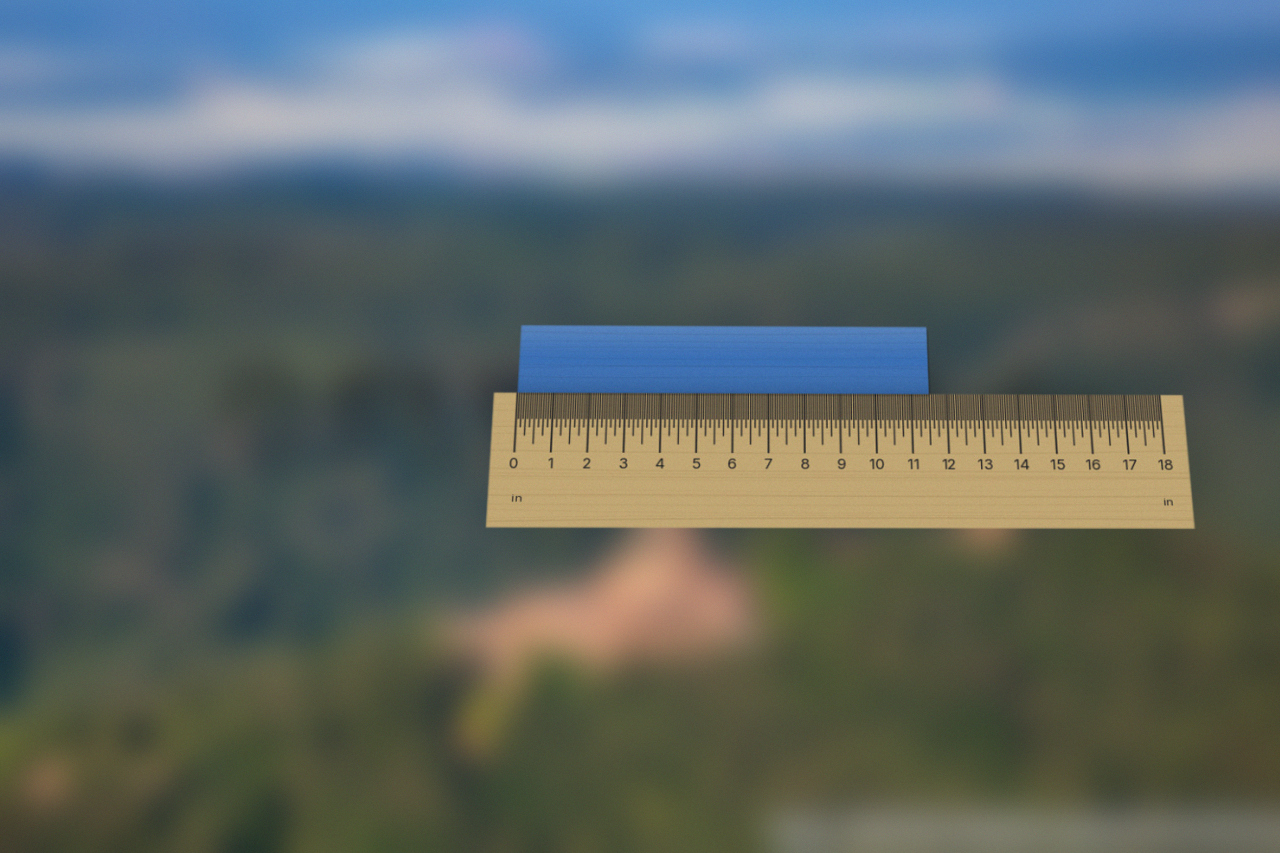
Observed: 11.5 in
